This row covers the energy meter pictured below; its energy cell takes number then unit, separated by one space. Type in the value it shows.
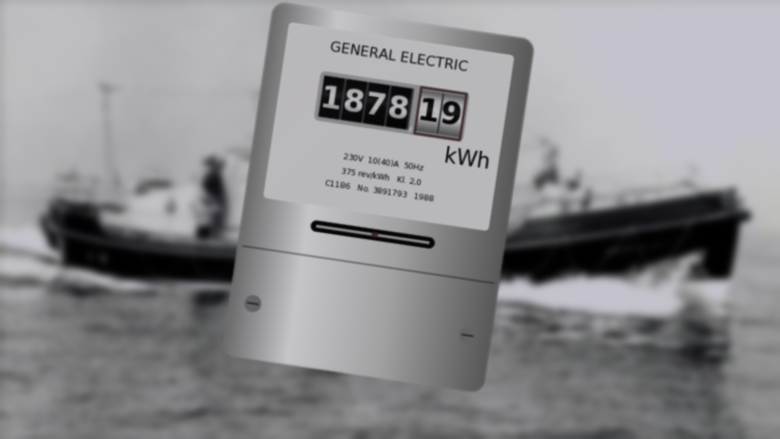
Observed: 1878.19 kWh
